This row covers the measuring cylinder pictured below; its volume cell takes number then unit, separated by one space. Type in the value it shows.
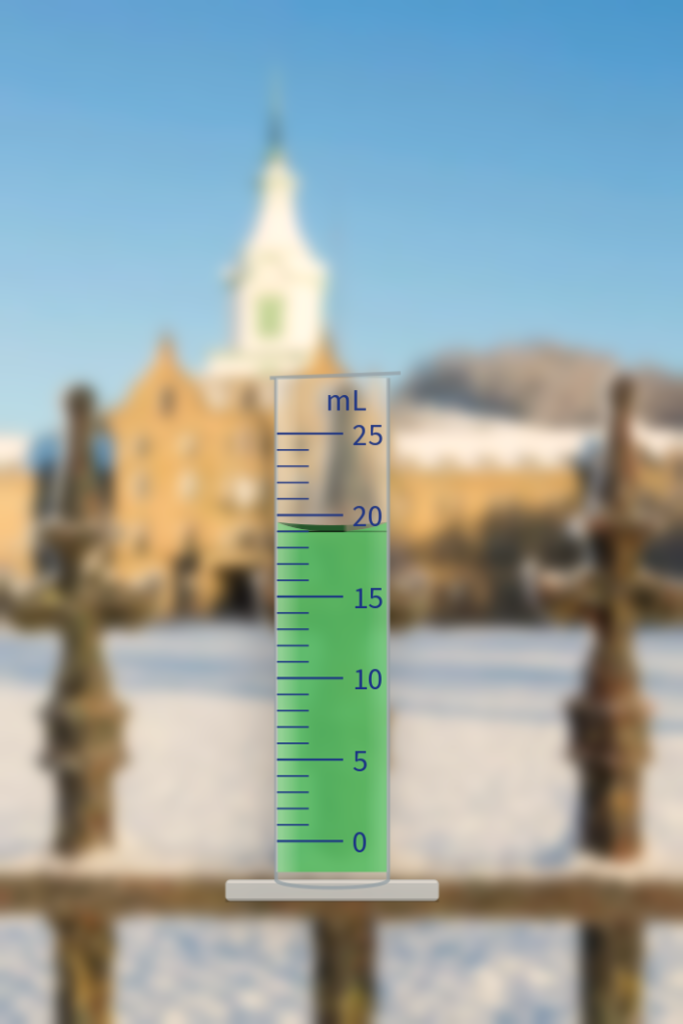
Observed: 19 mL
